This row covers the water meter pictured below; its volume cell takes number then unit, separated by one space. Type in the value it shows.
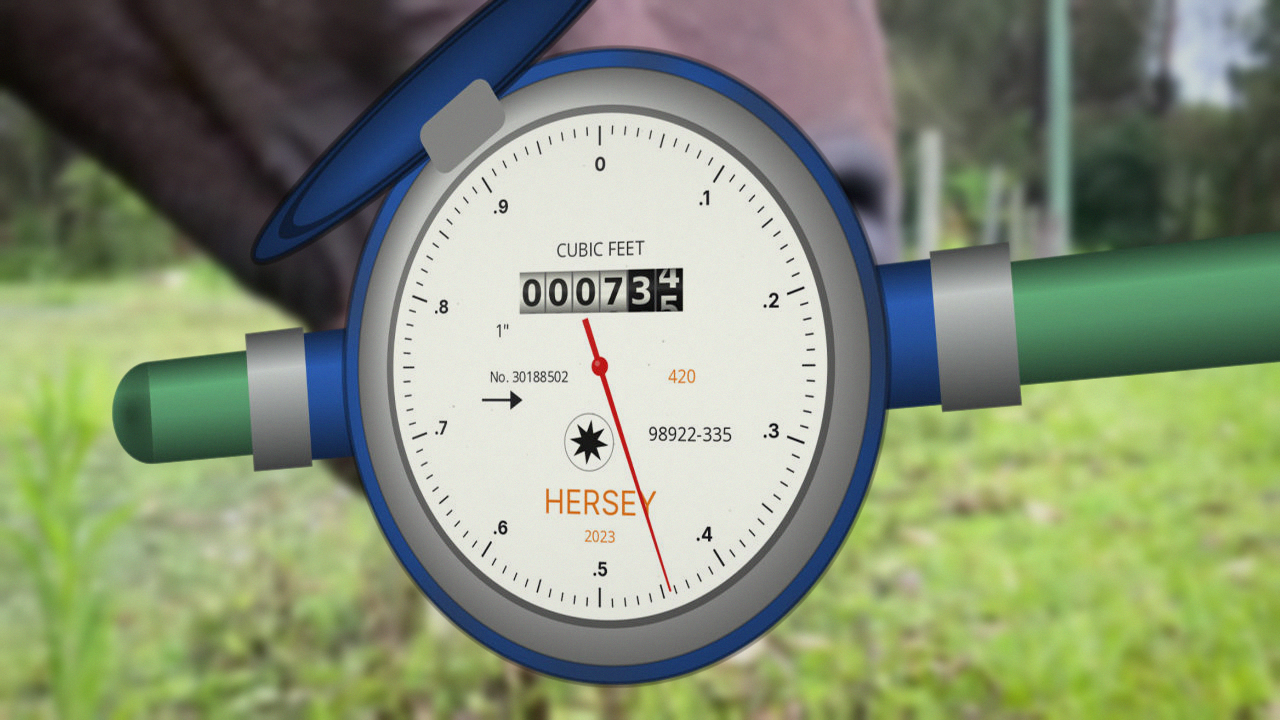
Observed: 734.44 ft³
